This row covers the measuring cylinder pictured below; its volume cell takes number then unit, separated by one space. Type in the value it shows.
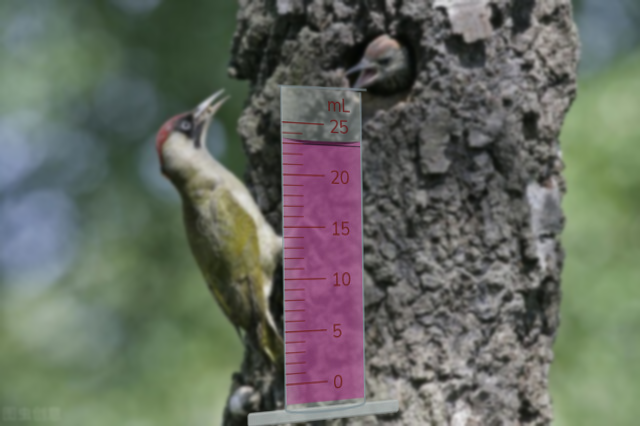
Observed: 23 mL
